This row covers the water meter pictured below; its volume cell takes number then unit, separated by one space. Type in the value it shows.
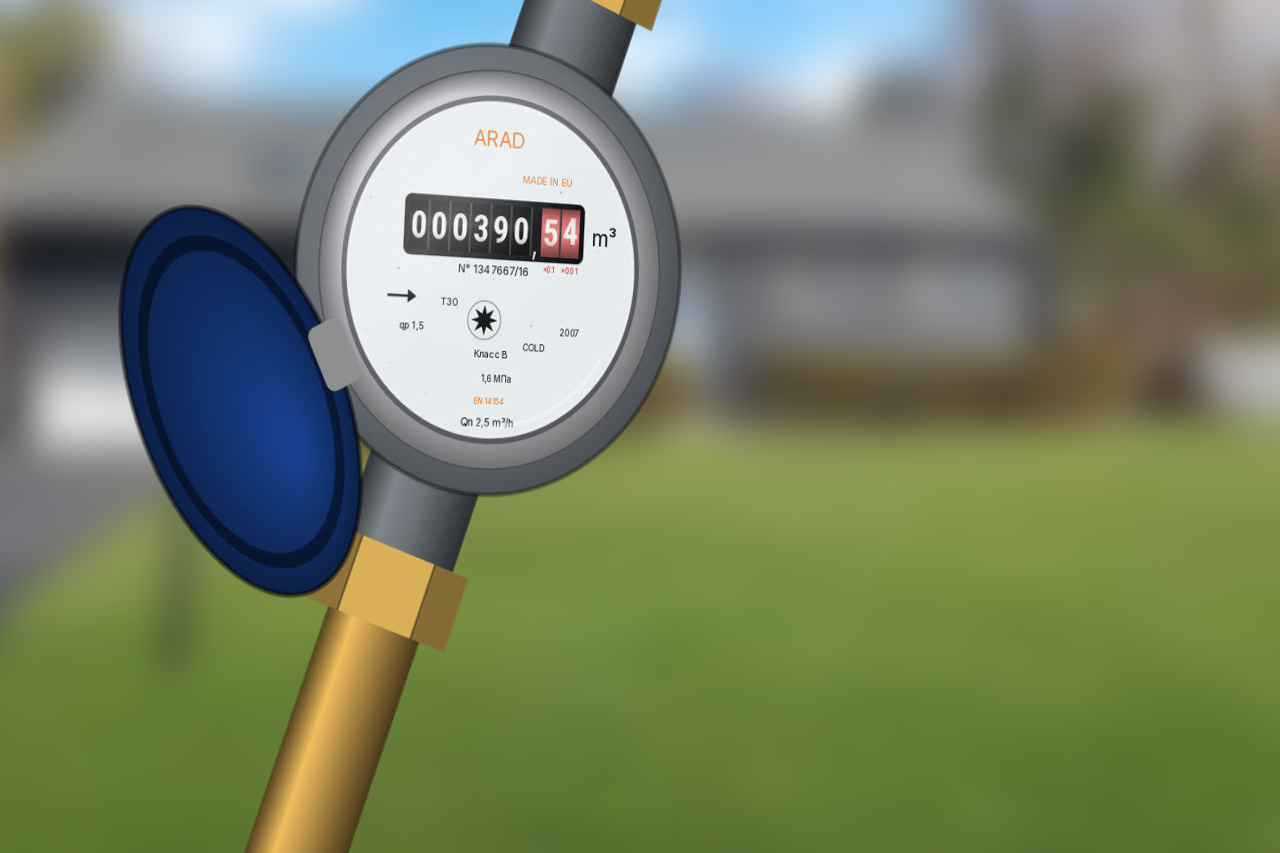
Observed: 390.54 m³
